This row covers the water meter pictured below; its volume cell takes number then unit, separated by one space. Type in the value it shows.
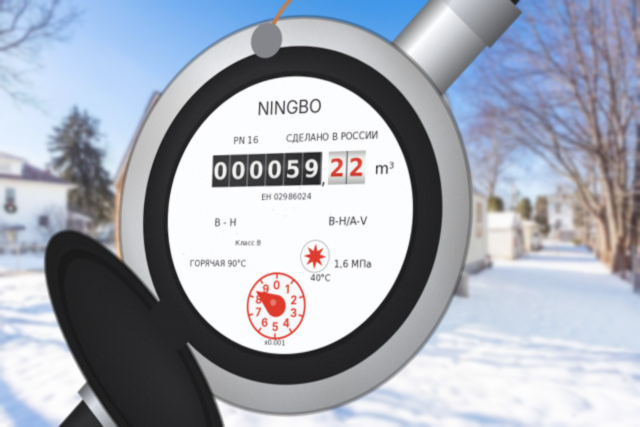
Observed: 59.228 m³
